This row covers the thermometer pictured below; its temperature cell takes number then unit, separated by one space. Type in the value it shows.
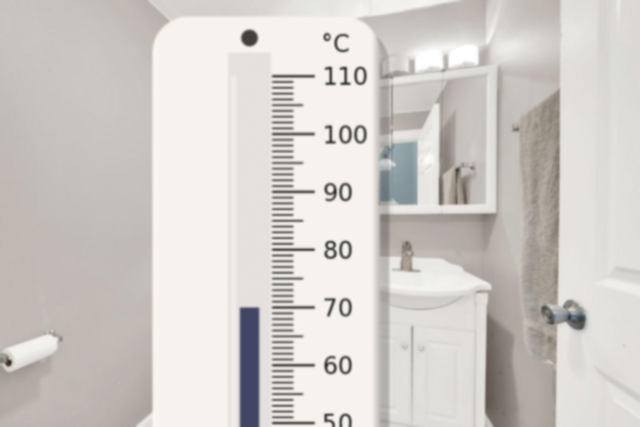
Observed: 70 °C
